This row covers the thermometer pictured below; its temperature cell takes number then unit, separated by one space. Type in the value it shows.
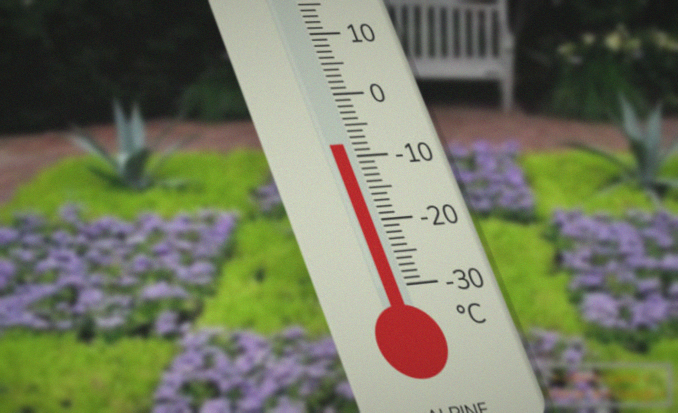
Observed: -8 °C
